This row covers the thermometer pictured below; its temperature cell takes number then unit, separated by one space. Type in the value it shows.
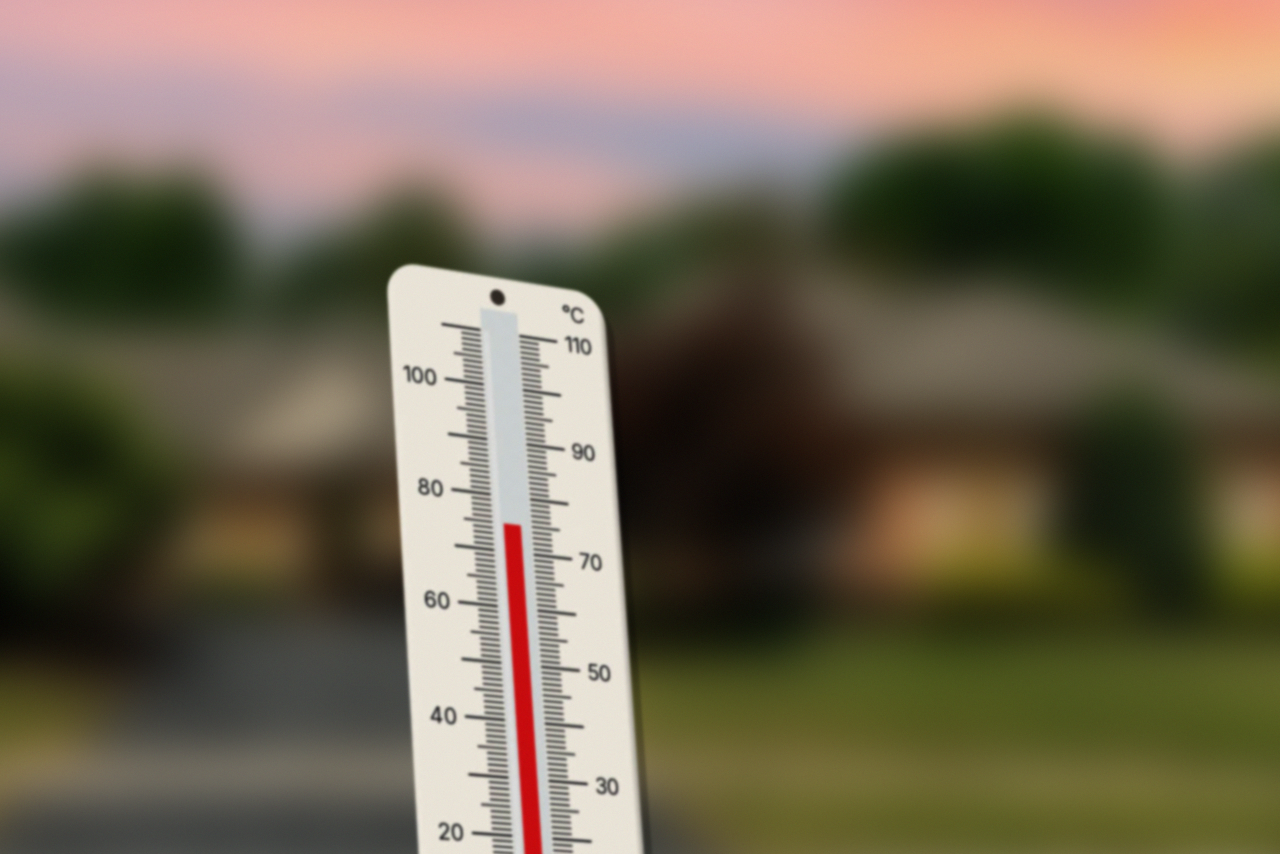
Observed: 75 °C
